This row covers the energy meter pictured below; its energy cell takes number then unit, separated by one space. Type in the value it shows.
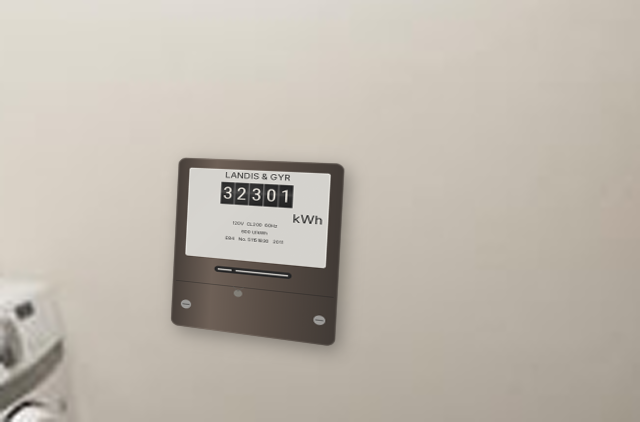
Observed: 32301 kWh
